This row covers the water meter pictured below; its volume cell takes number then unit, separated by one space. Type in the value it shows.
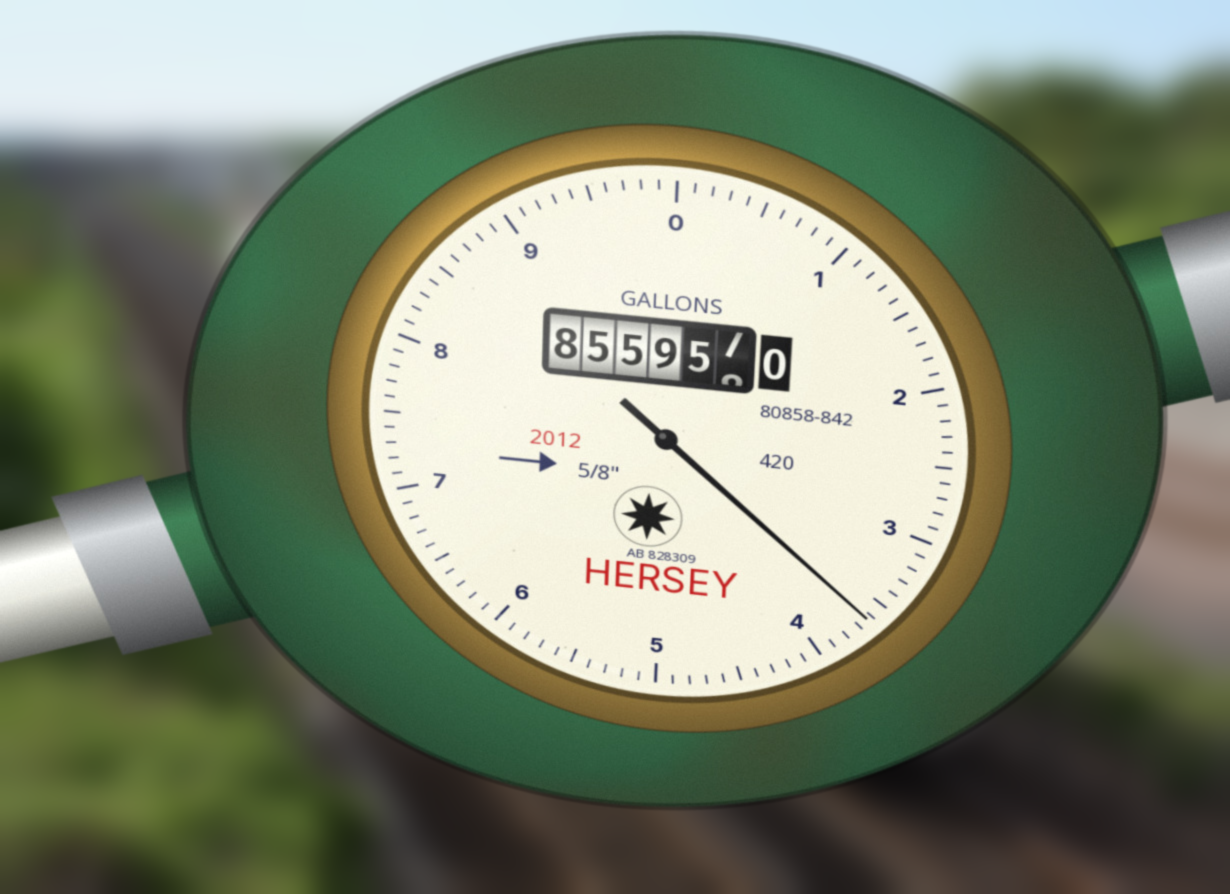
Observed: 8559573.6 gal
